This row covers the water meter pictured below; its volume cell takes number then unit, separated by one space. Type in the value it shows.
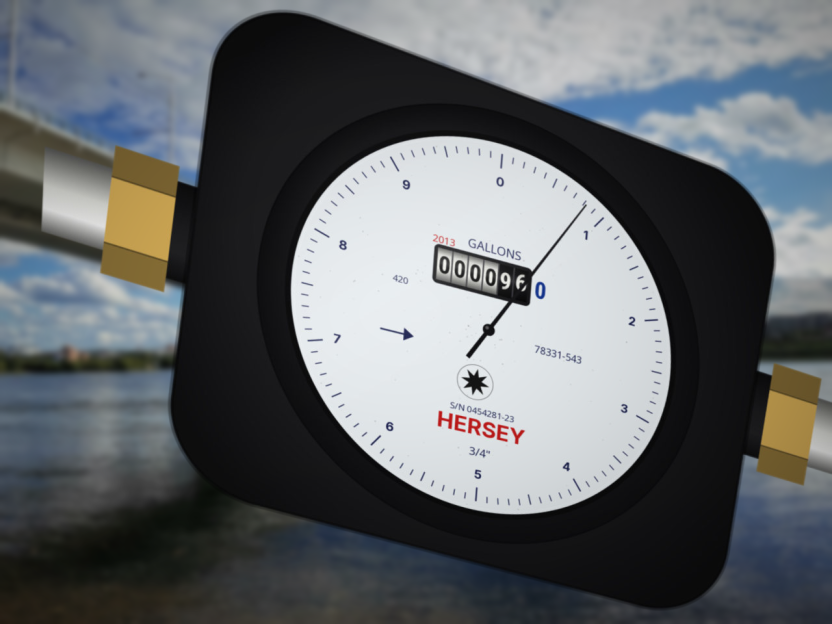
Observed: 960.8 gal
